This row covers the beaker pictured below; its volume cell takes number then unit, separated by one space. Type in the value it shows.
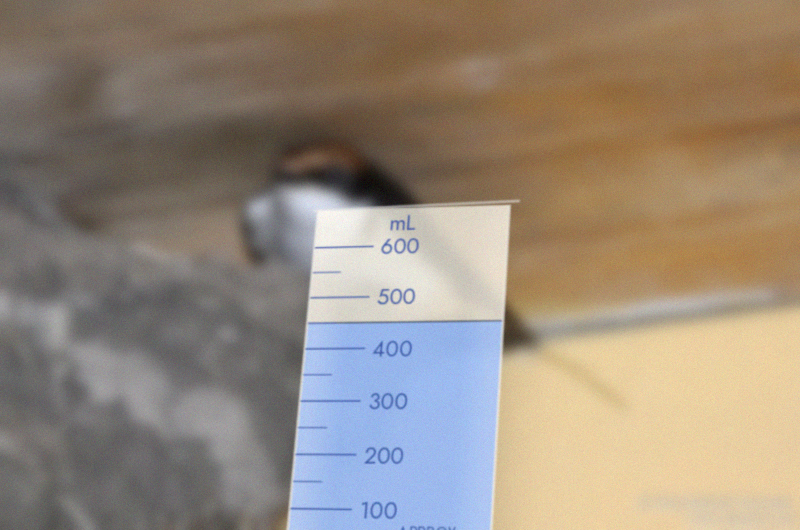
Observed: 450 mL
